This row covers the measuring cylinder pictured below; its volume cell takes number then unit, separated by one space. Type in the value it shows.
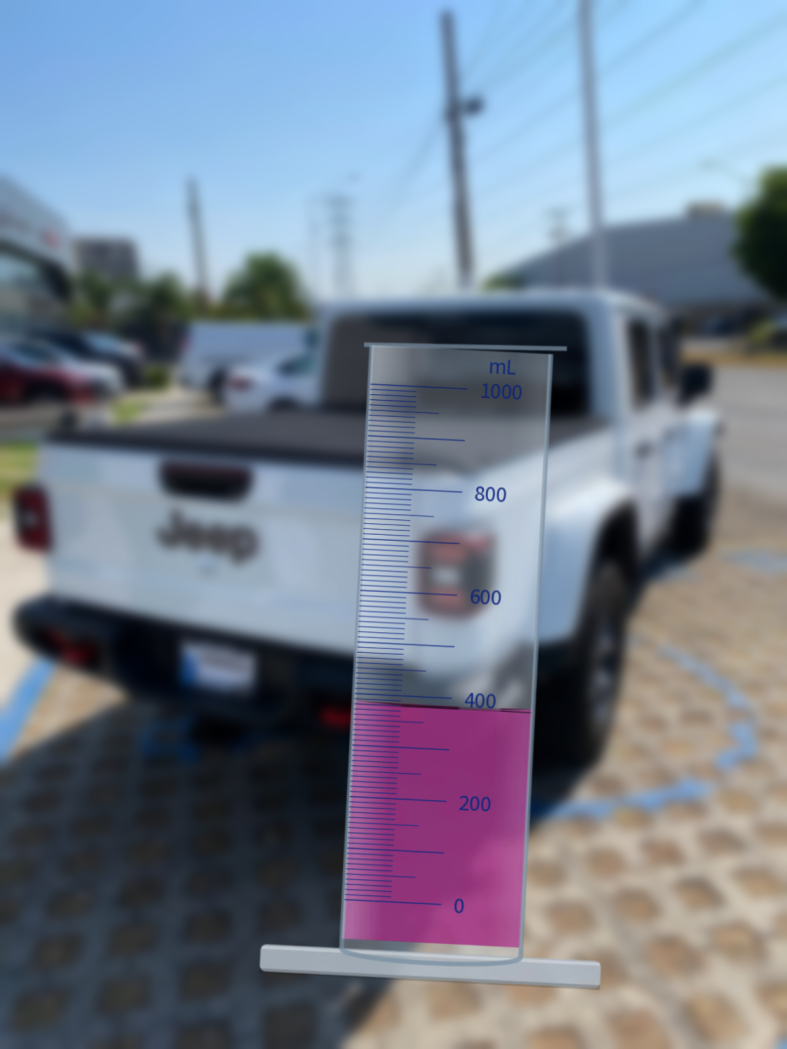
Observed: 380 mL
